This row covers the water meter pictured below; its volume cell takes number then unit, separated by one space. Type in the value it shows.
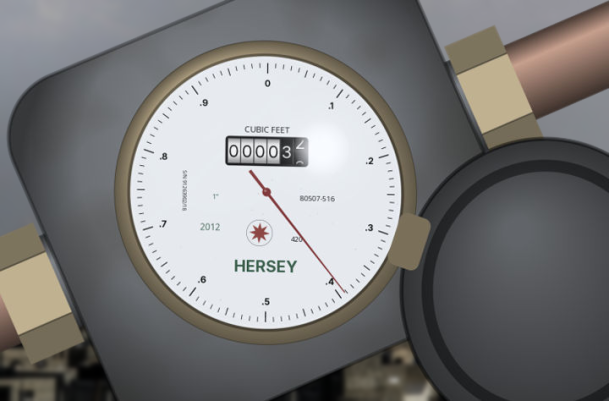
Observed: 32.39 ft³
